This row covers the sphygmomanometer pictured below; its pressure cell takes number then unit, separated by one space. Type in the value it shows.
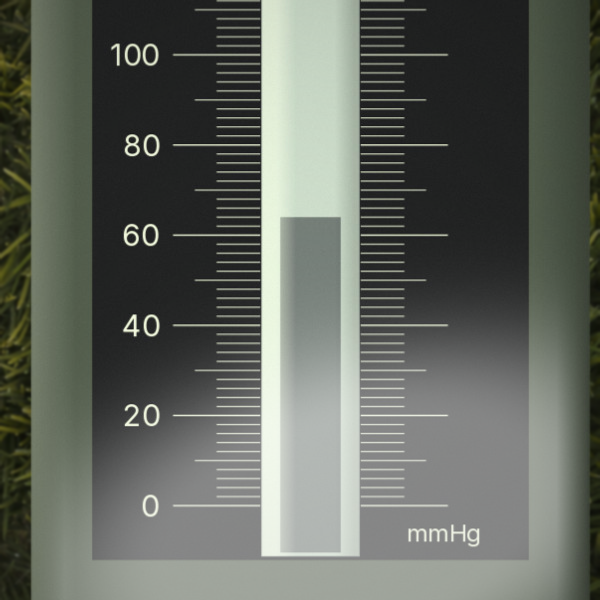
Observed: 64 mmHg
